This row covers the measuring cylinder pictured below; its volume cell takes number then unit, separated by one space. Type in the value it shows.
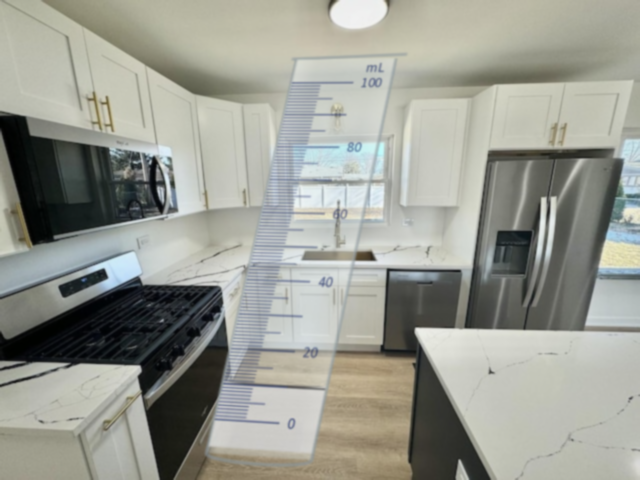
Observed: 10 mL
